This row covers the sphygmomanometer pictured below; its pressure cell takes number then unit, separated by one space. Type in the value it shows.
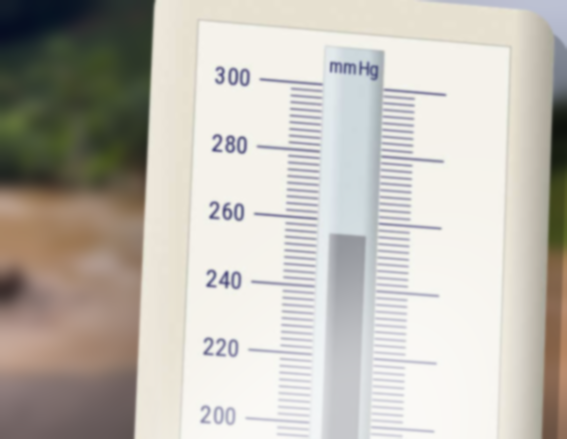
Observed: 256 mmHg
